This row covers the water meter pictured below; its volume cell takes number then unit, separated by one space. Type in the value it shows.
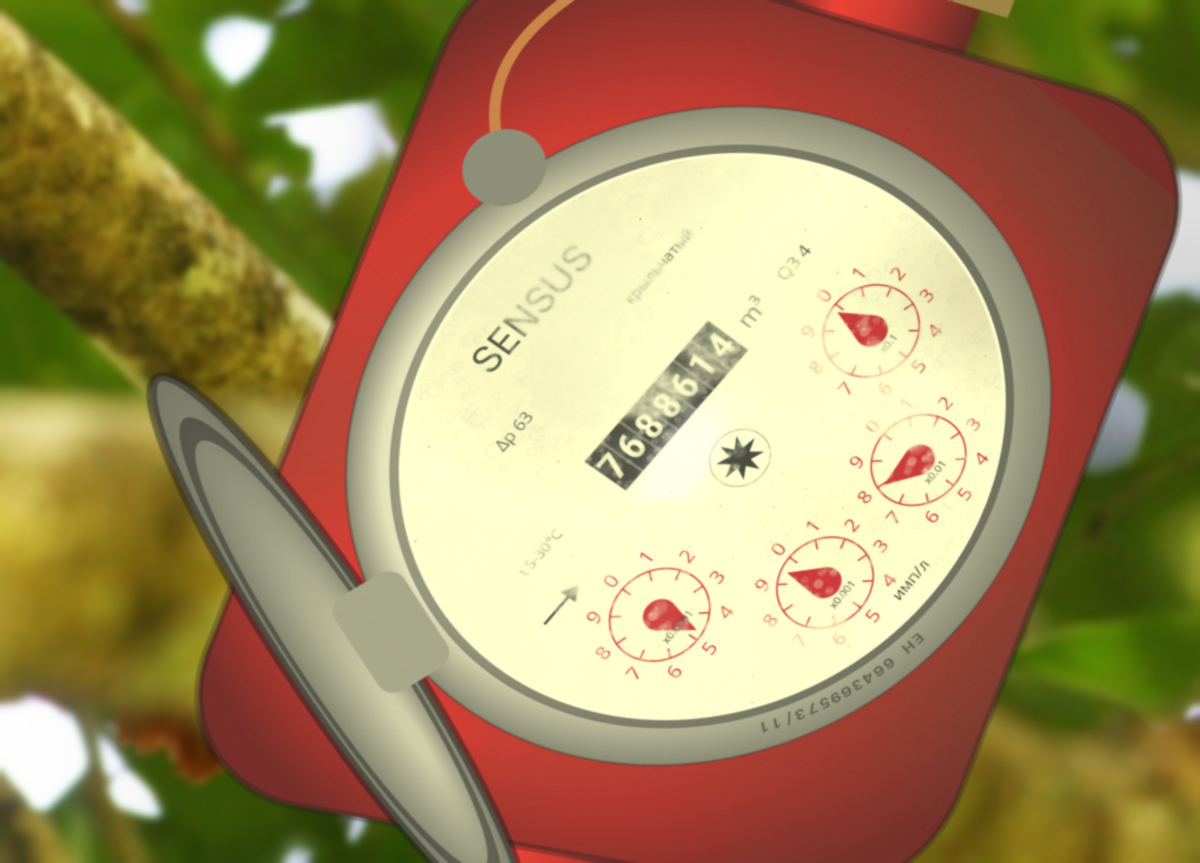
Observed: 7688613.9794 m³
